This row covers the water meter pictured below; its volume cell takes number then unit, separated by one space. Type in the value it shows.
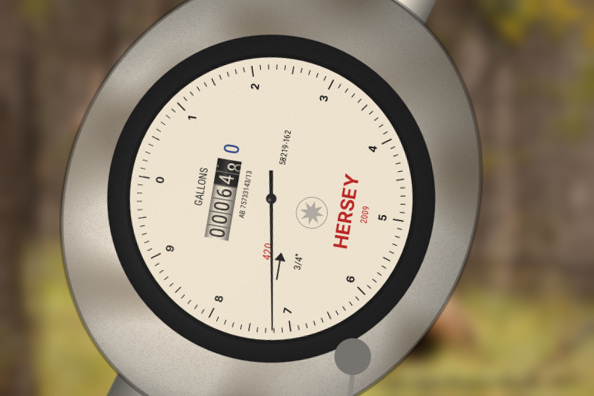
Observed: 6477.2 gal
